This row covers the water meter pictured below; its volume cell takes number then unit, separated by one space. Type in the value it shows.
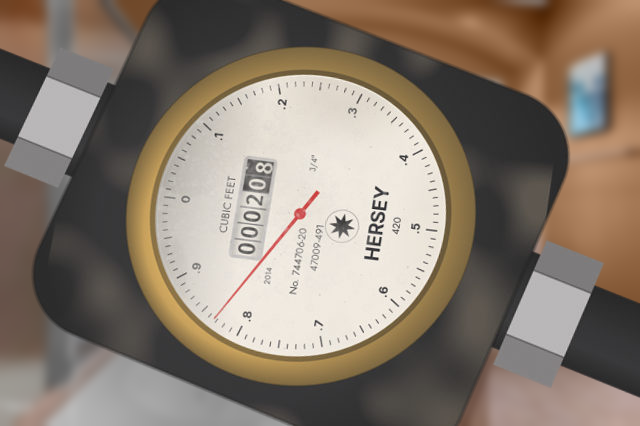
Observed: 207.83 ft³
